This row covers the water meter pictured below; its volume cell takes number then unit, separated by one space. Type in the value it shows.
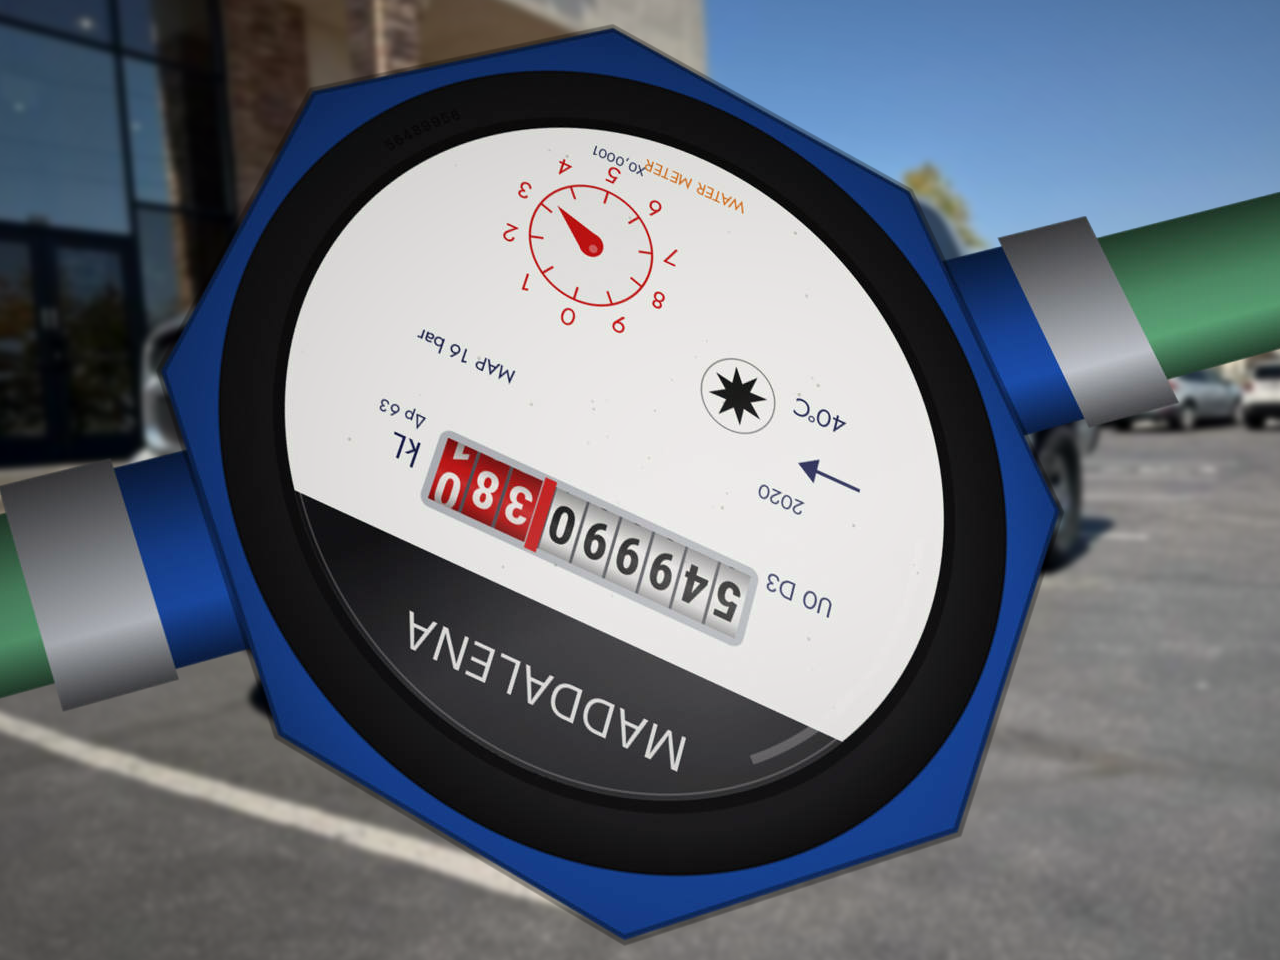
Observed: 549990.3803 kL
